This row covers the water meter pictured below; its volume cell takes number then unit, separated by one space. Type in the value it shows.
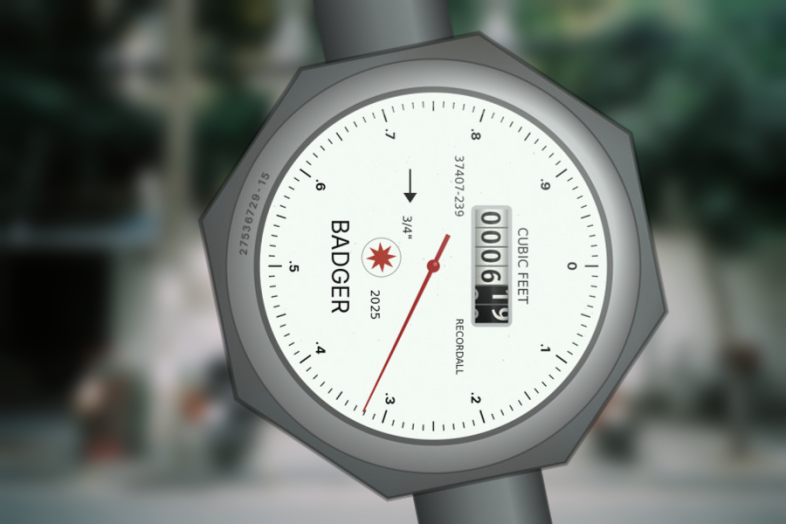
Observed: 619.32 ft³
